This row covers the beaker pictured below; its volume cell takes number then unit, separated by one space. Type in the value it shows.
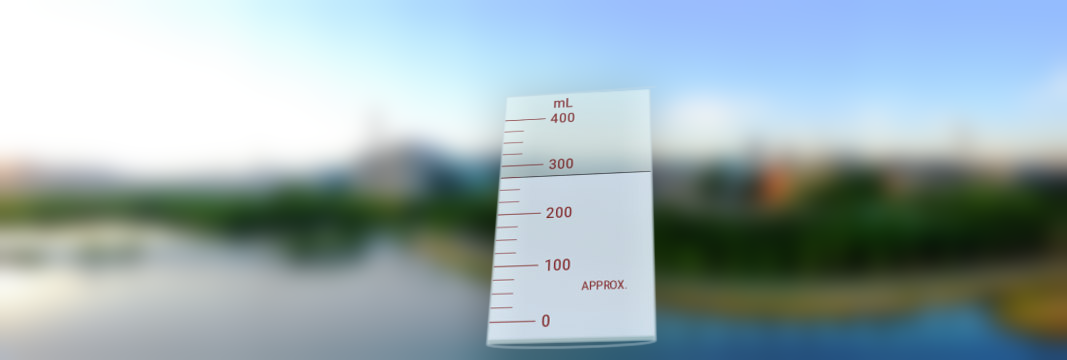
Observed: 275 mL
